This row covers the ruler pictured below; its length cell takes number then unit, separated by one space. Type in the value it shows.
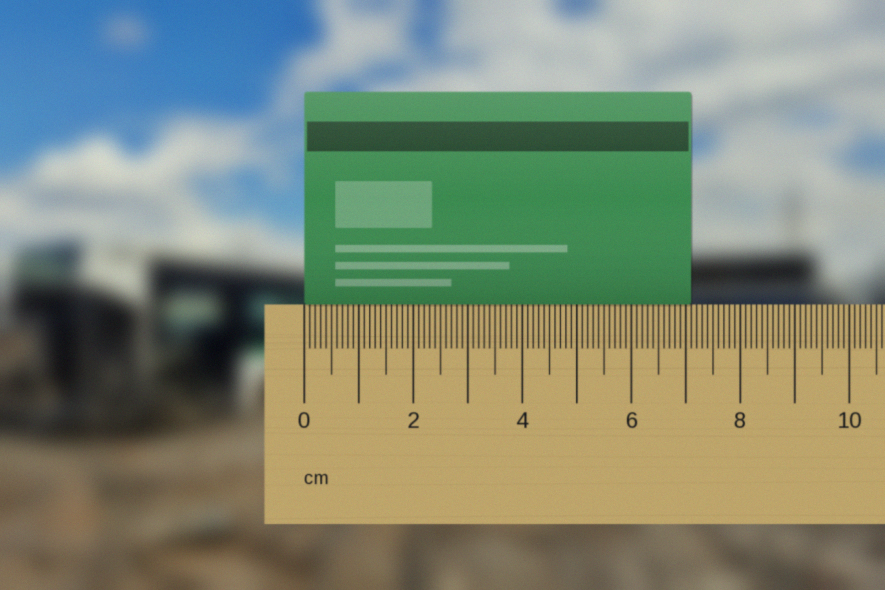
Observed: 7.1 cm
